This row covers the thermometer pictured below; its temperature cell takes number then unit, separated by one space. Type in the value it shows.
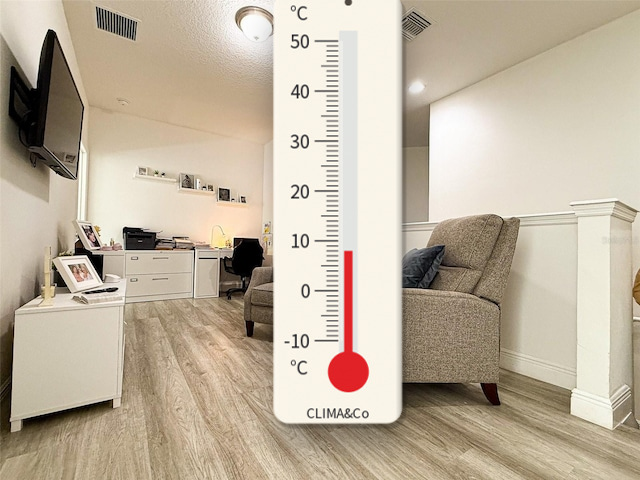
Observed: 8 °C
